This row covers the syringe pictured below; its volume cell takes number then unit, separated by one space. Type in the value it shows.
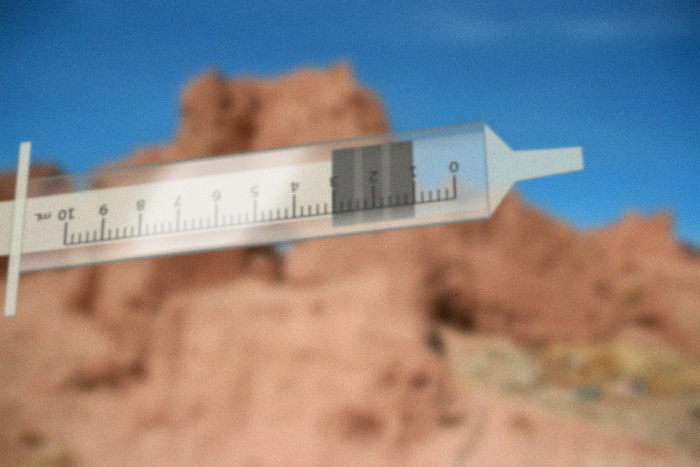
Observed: 1 mL
